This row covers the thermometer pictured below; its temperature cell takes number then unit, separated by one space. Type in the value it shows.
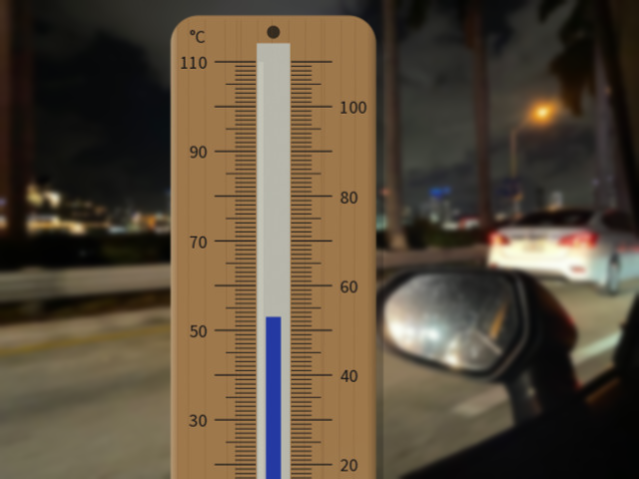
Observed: 53 °C
